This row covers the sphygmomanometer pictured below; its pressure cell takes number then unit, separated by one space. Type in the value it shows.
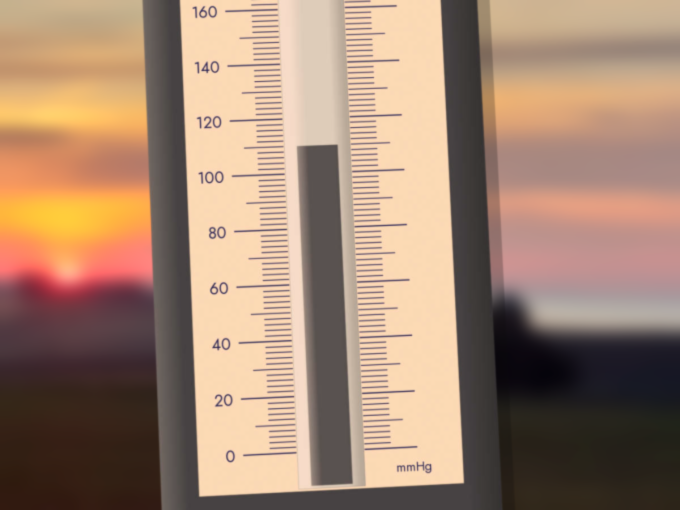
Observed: 110 mmHg
